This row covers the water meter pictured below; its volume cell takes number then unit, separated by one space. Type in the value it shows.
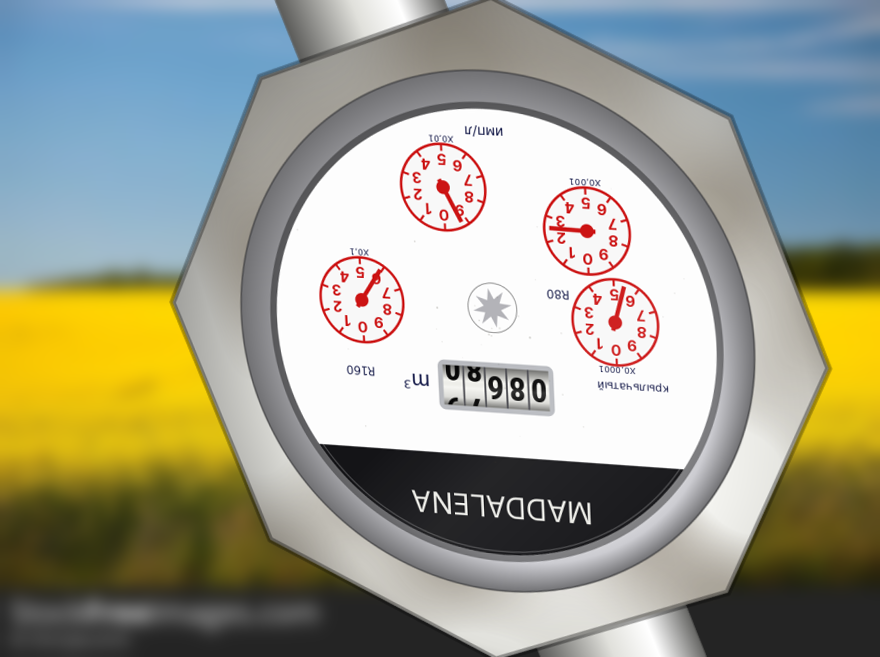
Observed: 8679.5925 m³
